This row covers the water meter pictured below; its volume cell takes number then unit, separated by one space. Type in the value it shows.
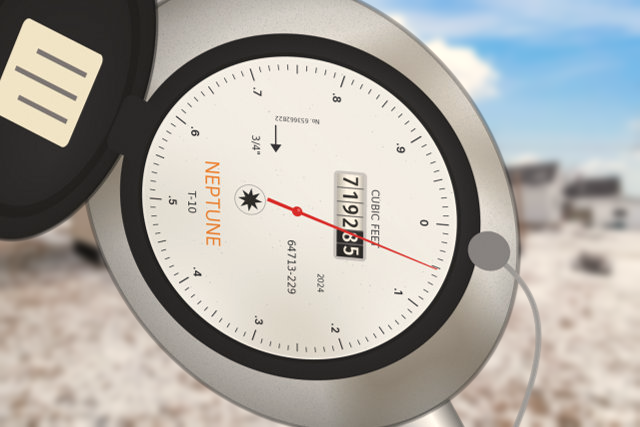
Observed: 719285.05 ft³
